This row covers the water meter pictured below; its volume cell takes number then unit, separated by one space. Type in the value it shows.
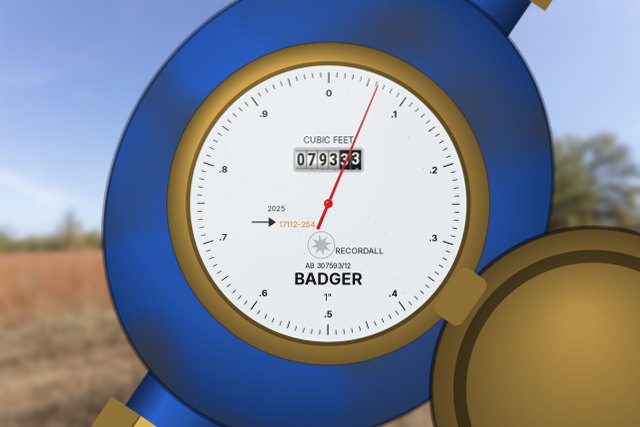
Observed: 79333.06 ft³
